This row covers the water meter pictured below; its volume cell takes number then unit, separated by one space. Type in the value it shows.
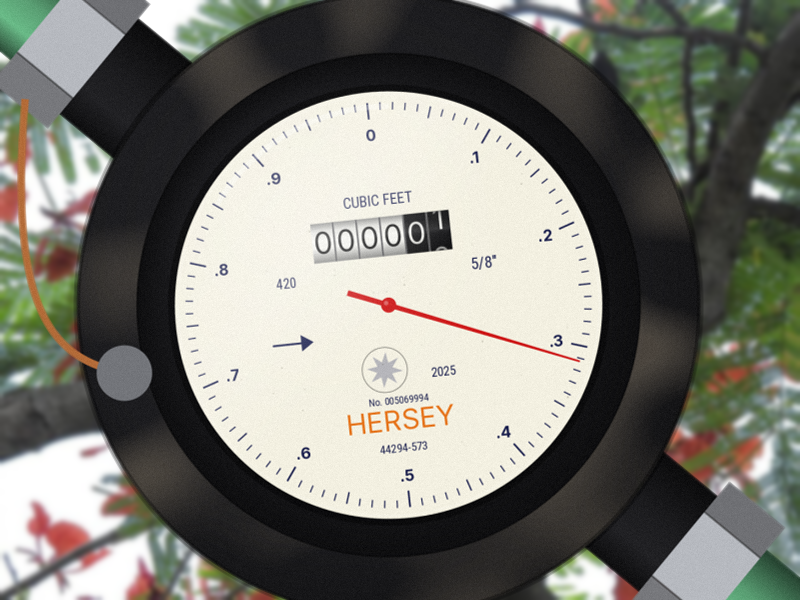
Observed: 1.31 ft³
